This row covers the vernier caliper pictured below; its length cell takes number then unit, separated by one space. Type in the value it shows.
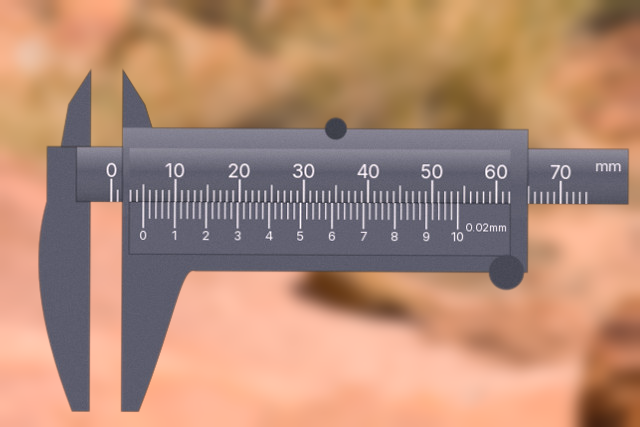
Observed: 5.0 mm
